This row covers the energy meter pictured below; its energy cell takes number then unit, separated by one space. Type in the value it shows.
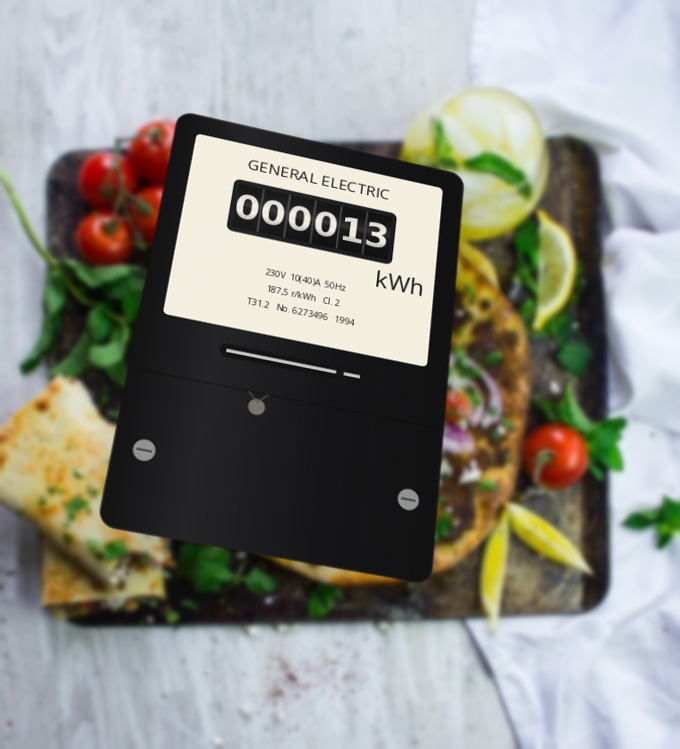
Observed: 13 kWh
